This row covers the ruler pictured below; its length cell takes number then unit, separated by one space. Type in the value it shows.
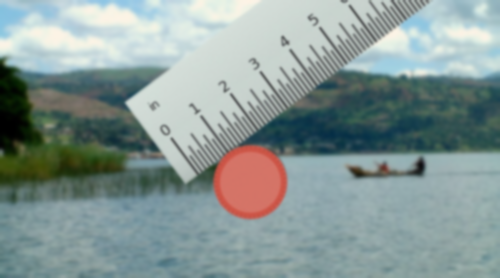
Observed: 2 in
